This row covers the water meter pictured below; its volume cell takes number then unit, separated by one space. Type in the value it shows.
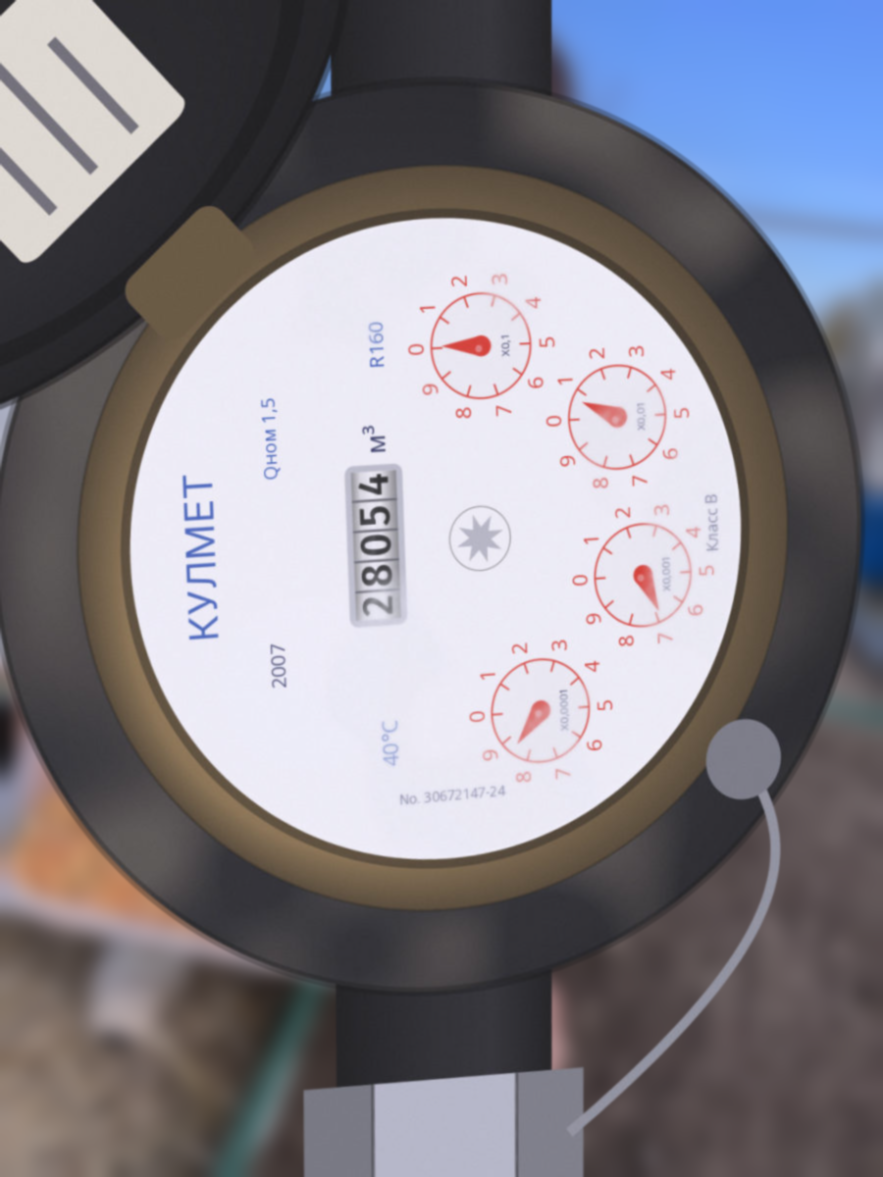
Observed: 28054.0068 m³
